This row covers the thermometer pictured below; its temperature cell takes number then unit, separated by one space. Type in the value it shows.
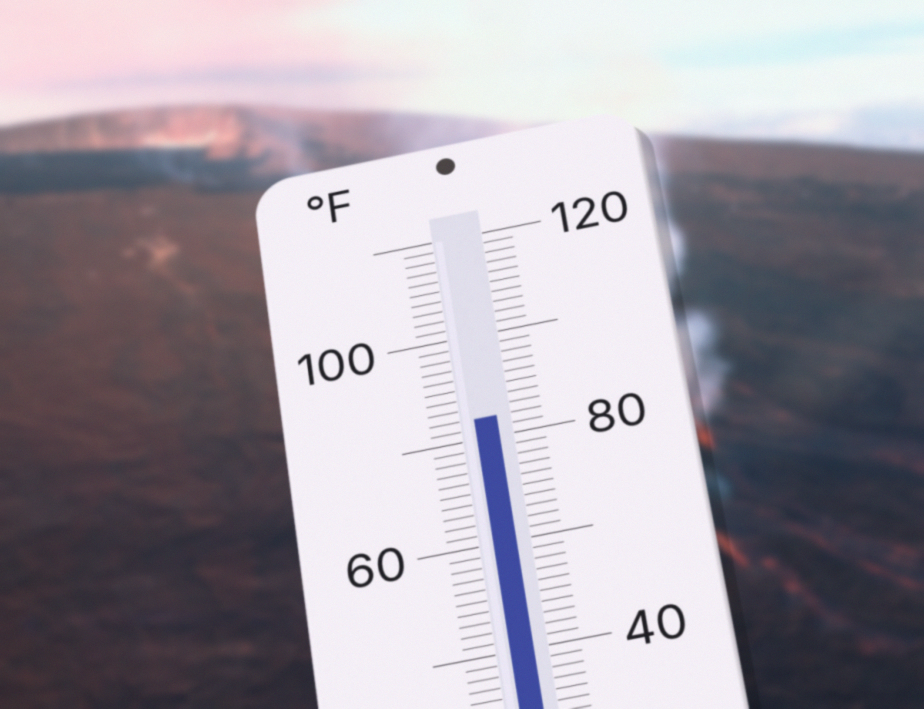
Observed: 84 °F
